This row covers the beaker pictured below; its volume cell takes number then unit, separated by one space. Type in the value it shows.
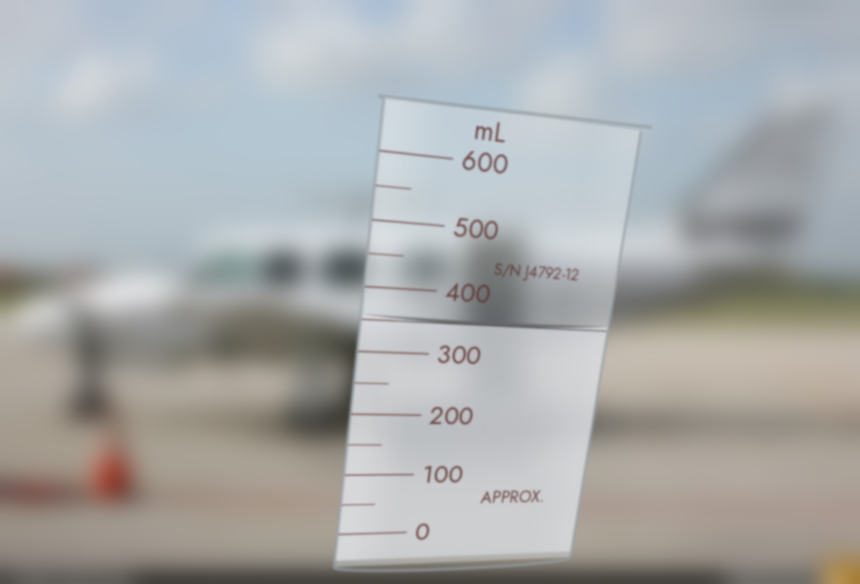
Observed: 350 mL
